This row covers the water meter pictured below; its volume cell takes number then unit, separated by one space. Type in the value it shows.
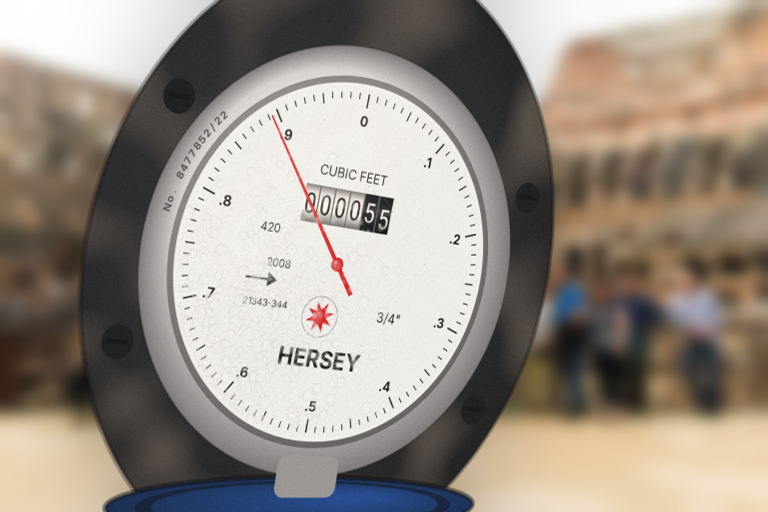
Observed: 54.89 ft³
